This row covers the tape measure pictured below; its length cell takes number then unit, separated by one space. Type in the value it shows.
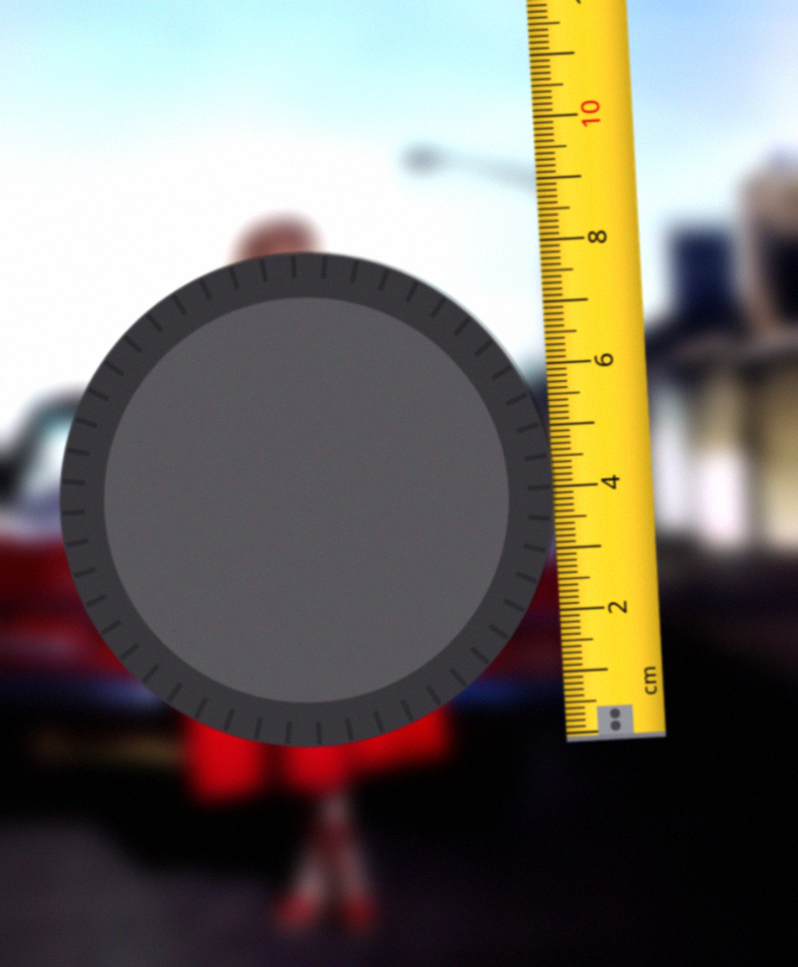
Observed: 8 cm
